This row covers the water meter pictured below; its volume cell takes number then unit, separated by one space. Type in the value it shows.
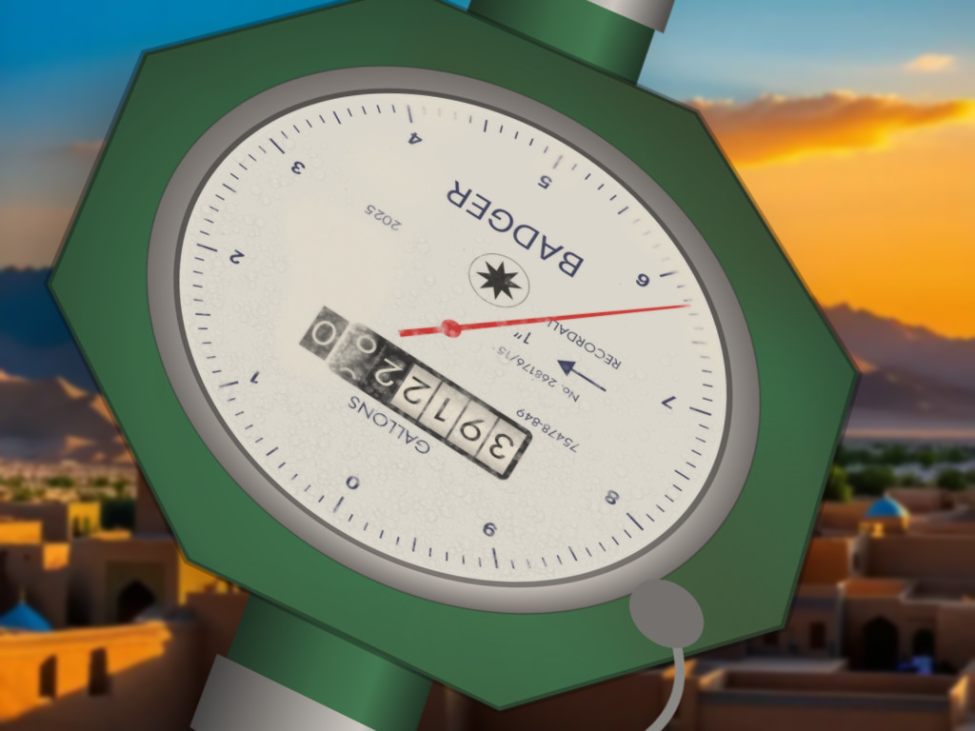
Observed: 3912286.2 gal
